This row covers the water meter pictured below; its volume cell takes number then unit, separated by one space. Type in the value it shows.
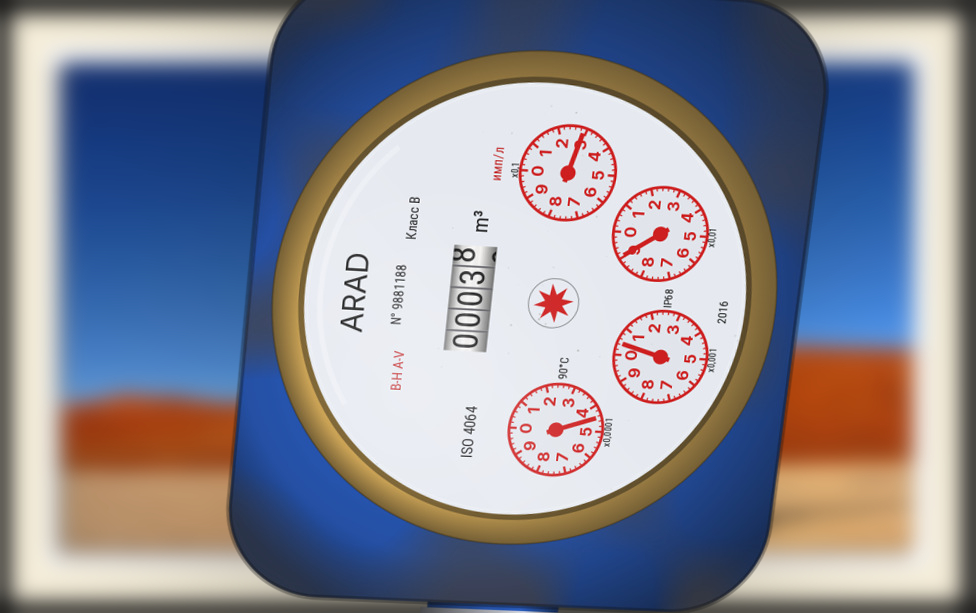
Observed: 38.2904 m³
